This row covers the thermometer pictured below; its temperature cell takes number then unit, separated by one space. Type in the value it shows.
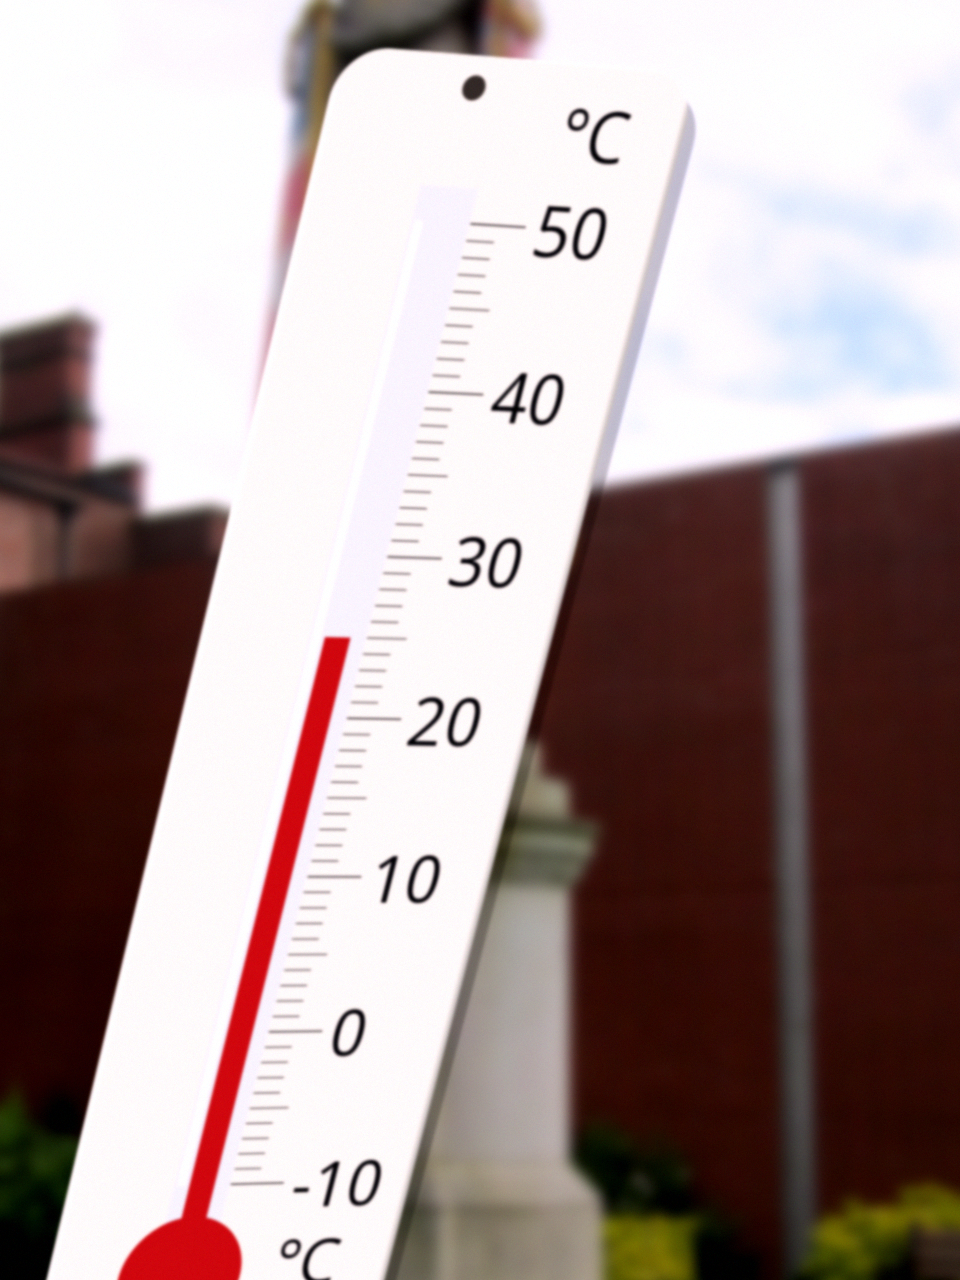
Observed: 25 °C
